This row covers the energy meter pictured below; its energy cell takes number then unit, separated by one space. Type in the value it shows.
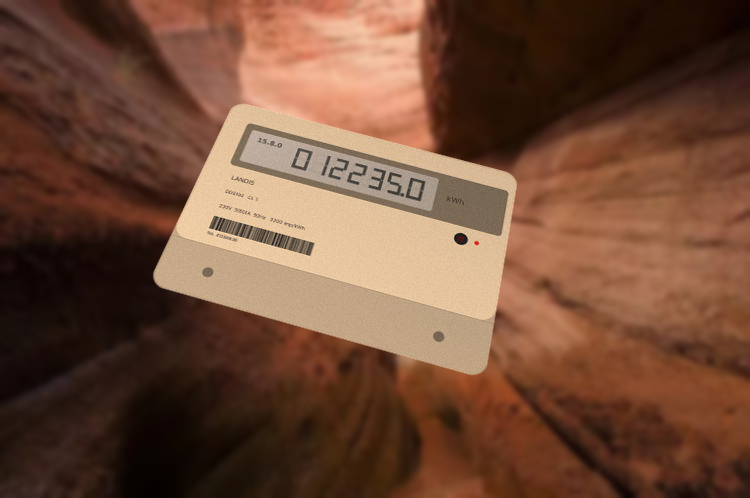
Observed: 12235.0 kWh
